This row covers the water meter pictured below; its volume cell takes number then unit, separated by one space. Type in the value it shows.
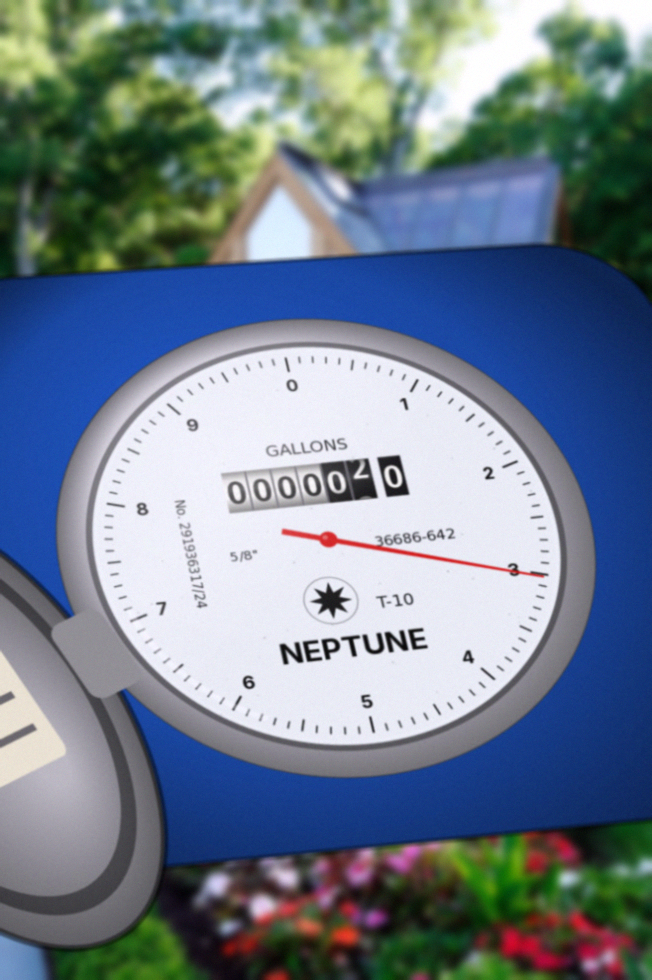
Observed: 23.0 gal
